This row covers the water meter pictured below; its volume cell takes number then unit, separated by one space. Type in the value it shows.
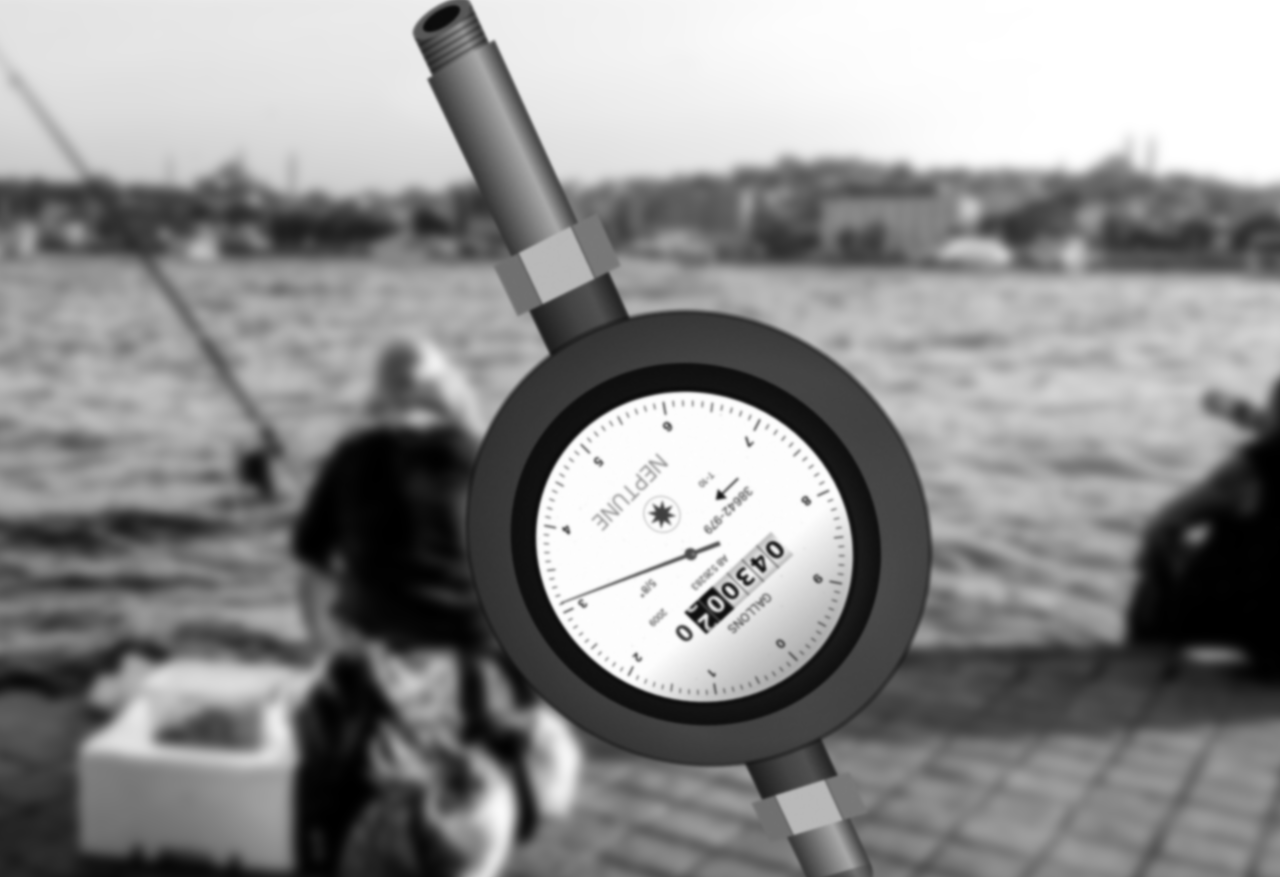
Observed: 430023.1 gal
